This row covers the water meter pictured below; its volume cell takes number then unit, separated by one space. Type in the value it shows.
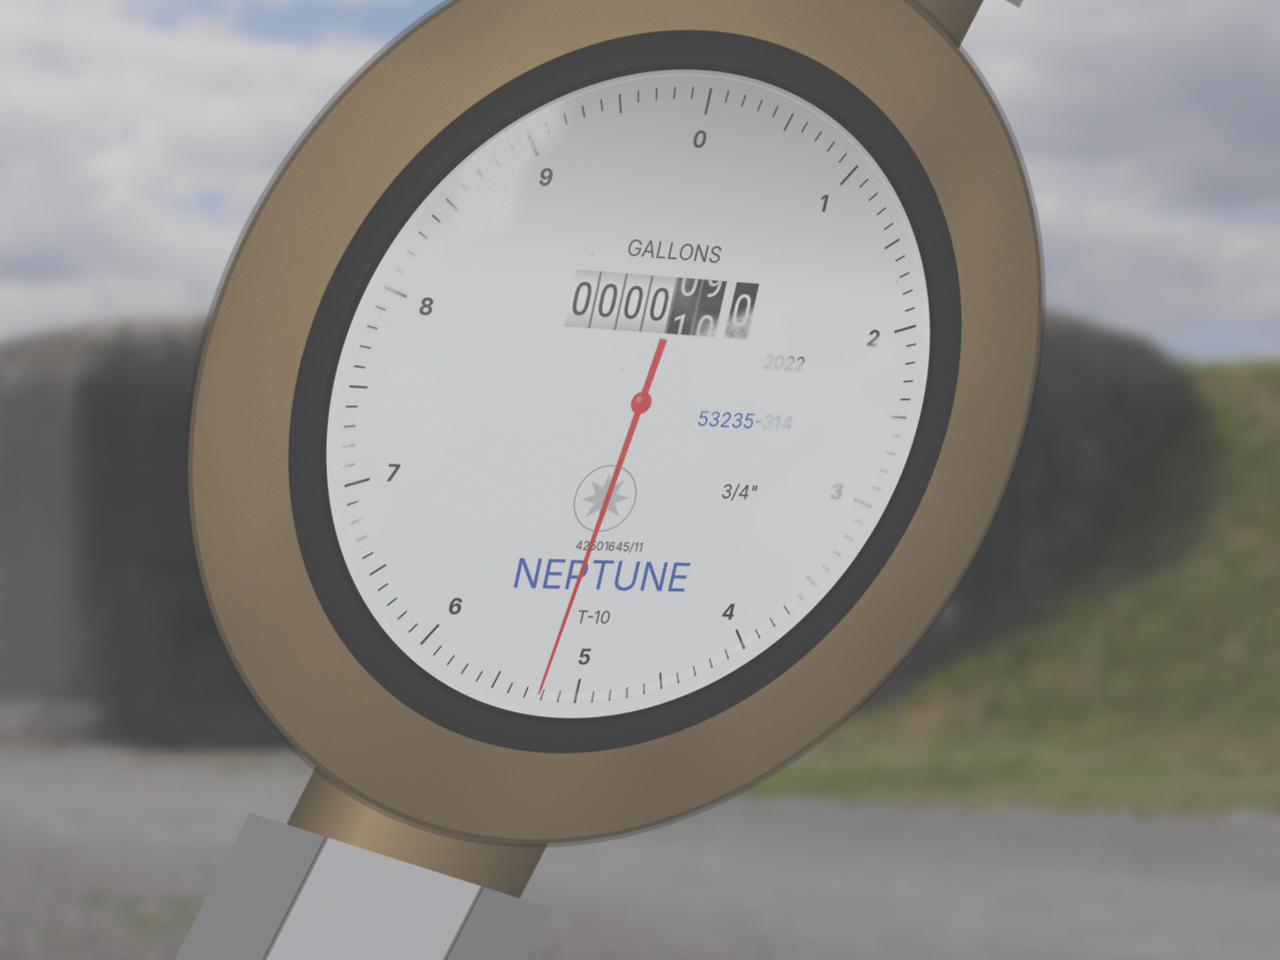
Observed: 95.2 gal
